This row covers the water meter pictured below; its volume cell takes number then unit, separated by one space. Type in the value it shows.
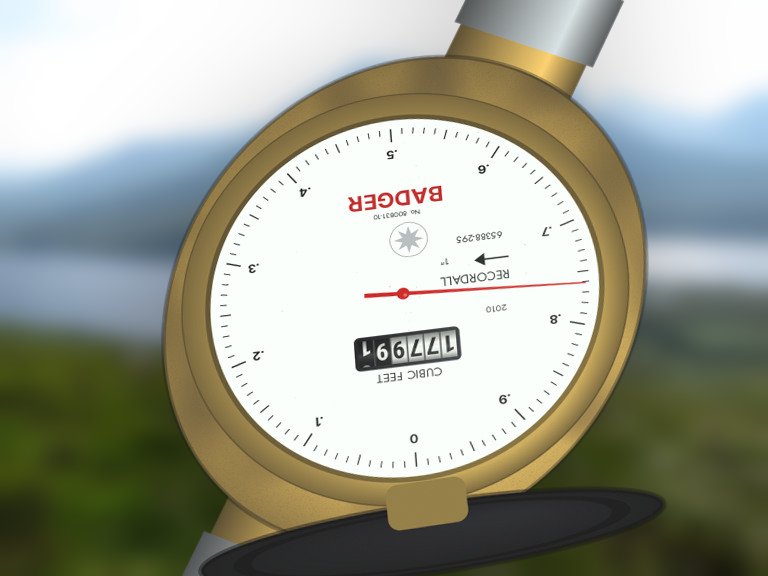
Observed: 177990.76 ft³
